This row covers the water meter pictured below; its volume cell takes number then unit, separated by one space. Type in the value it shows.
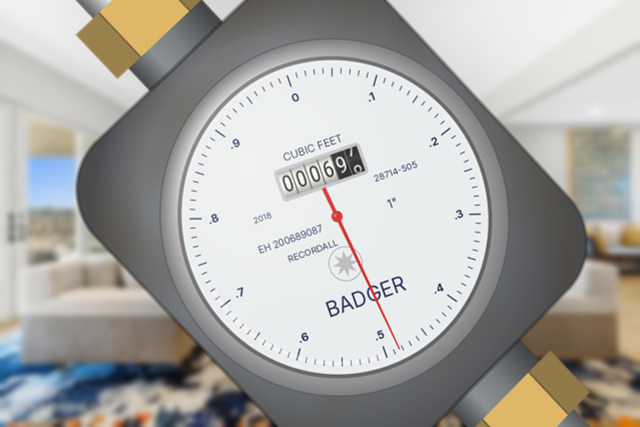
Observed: 697.48 ft³
